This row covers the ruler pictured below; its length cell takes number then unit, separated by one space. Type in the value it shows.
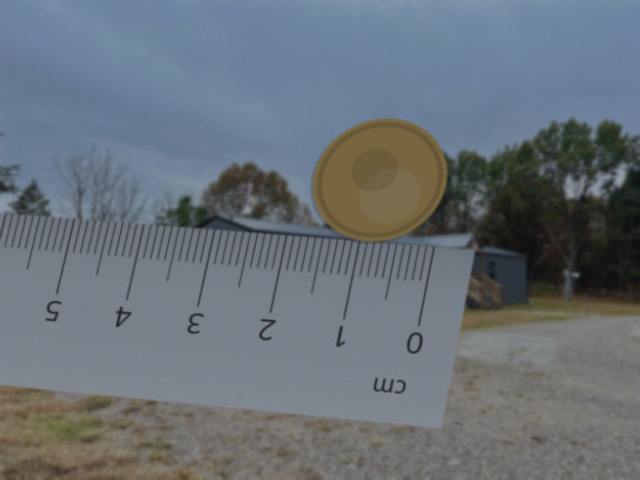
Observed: 1.8 cm
